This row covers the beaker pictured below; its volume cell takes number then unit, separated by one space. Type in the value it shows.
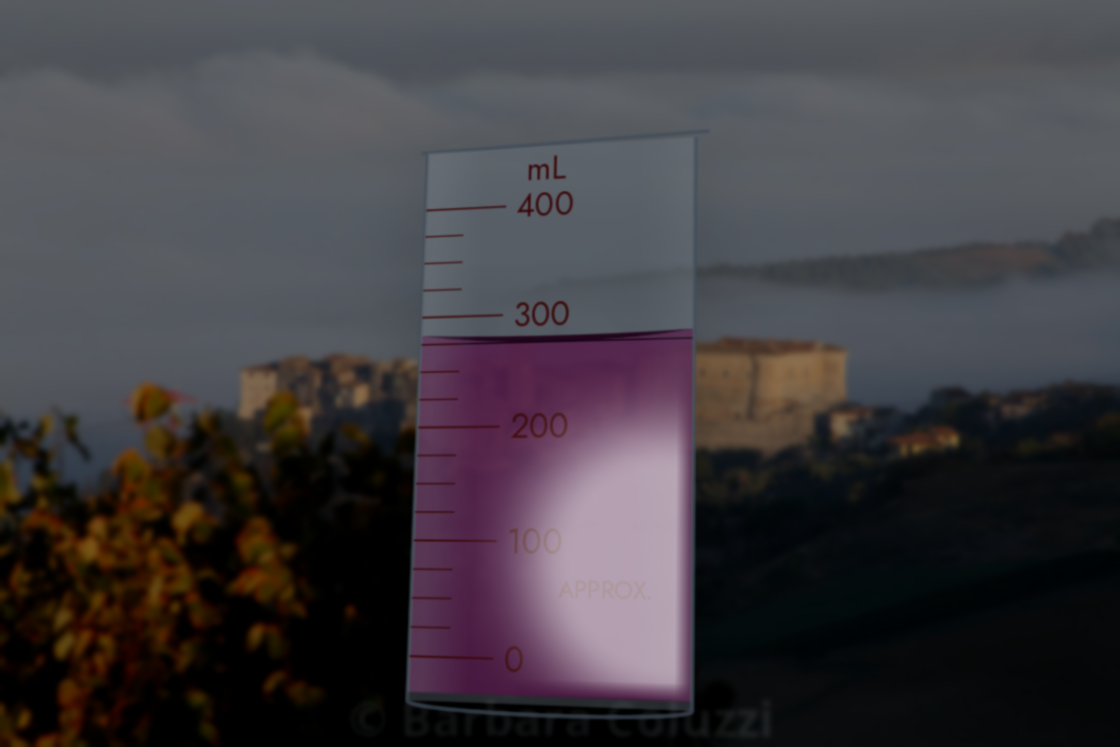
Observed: 275 mL
